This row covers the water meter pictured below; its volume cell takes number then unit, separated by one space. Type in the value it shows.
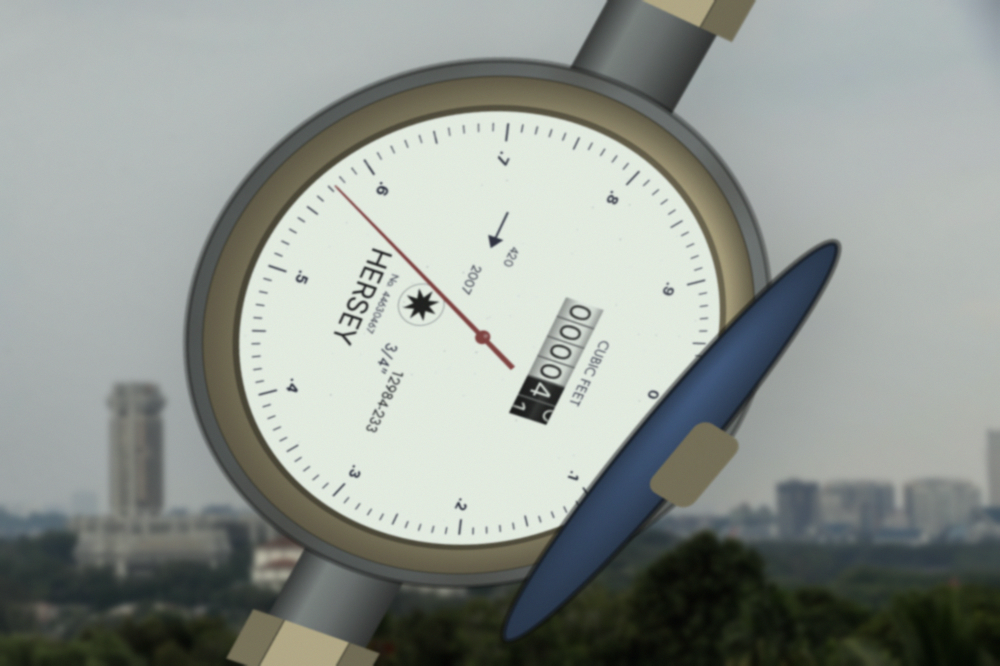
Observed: 40.57 ft³
